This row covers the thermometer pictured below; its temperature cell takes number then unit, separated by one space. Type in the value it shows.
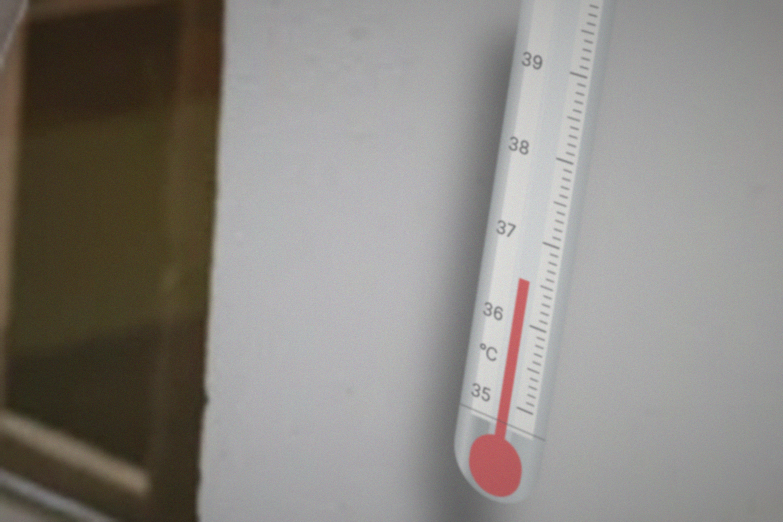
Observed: 36.5 °C
